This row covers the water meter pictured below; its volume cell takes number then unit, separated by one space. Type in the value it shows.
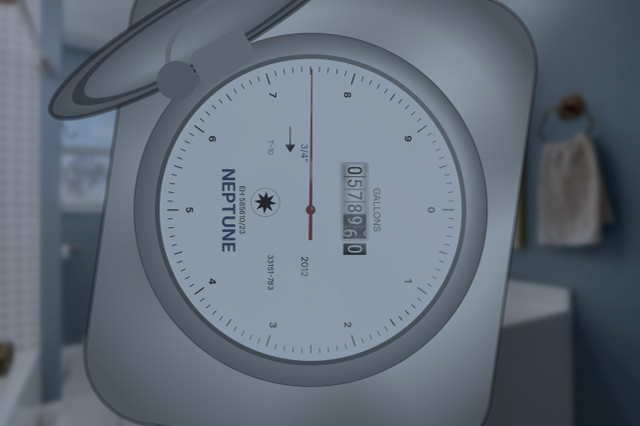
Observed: 578957.5 gal
